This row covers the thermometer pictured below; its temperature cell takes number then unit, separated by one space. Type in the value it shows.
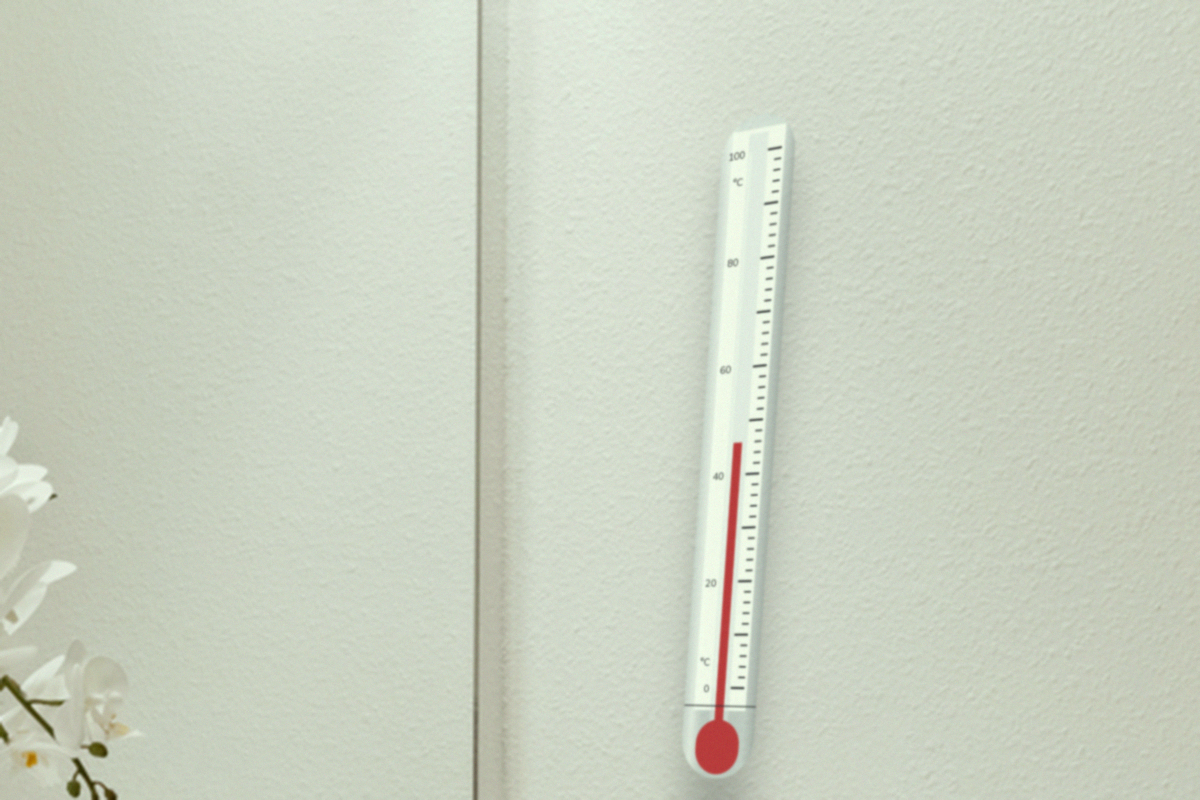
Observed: 46 °C
